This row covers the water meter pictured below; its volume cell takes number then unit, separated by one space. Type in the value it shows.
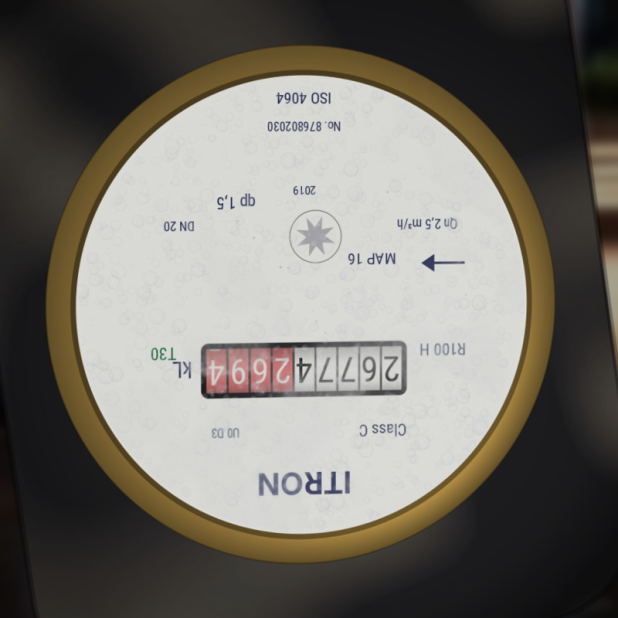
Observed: 26774.2694 kL
